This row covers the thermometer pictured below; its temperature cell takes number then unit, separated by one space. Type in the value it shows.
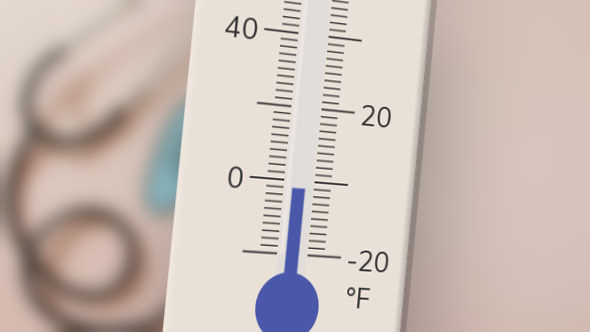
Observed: -2 °F
